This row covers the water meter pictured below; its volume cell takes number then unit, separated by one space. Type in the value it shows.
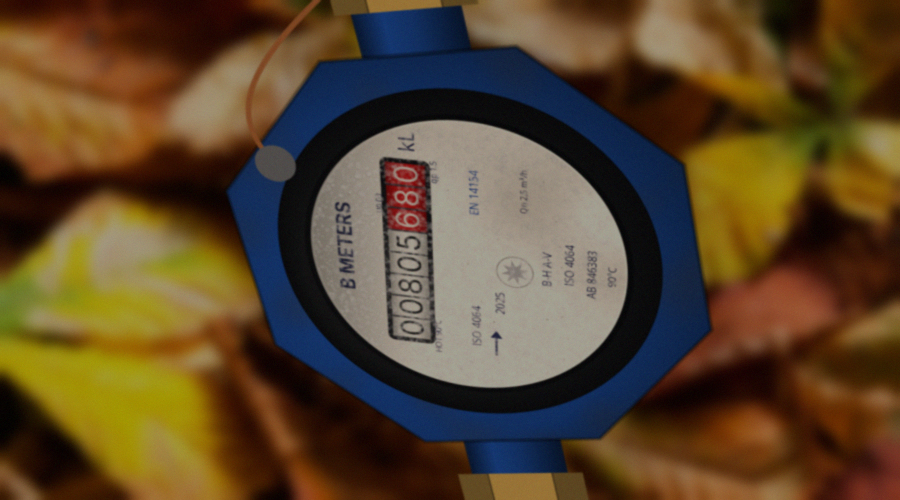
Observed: 805.680 kL
